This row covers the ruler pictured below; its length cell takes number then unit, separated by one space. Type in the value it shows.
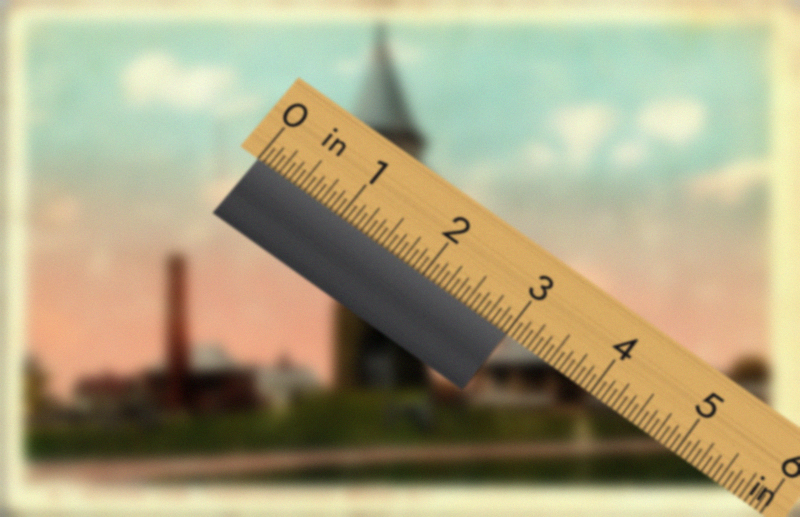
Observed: 3 in
